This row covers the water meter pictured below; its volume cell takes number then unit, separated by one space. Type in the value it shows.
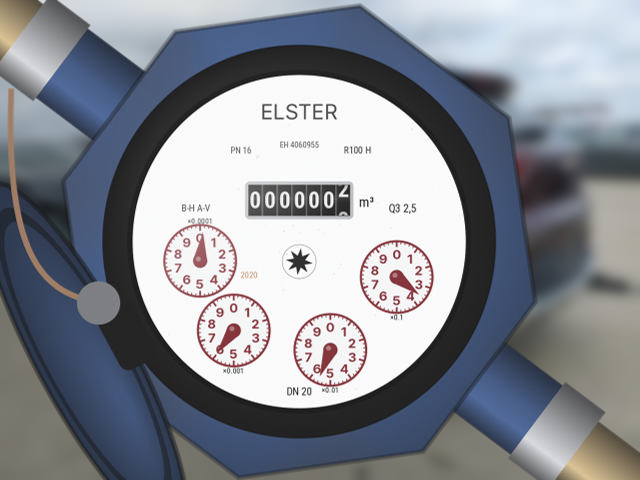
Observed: 2.3560 m³
